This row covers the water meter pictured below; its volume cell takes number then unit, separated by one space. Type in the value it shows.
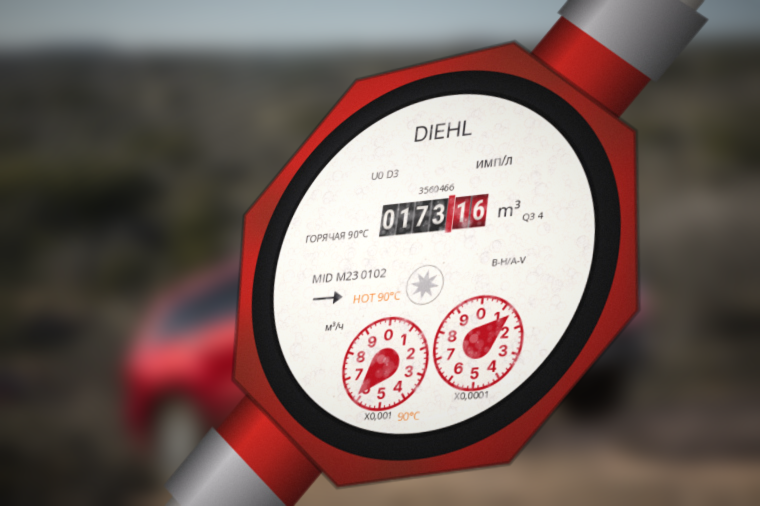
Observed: 173.1661 m³
